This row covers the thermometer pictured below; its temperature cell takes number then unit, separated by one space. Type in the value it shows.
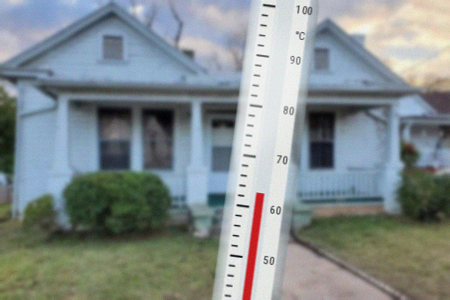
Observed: 63 °C
